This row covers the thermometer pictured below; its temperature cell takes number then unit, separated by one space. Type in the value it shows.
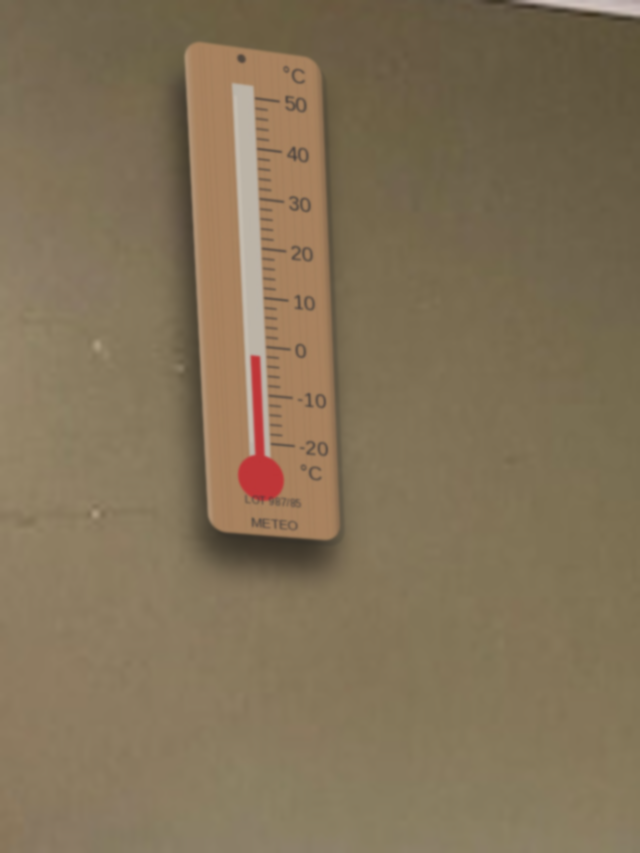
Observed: -2 °C
